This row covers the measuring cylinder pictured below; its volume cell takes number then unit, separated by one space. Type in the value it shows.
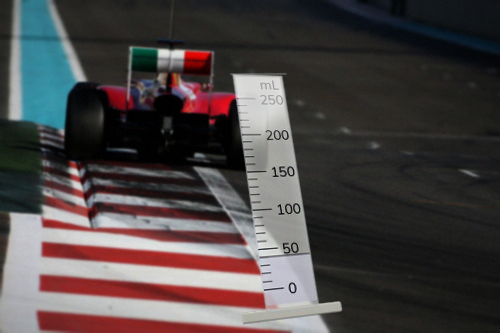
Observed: 40 mL
